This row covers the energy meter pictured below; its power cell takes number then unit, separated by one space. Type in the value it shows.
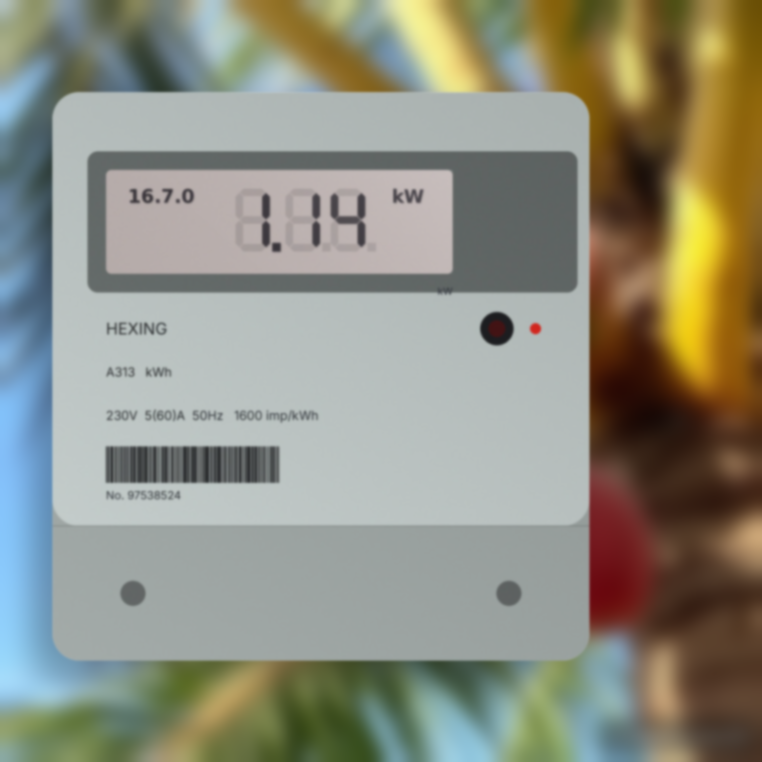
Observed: 1.14 kW
